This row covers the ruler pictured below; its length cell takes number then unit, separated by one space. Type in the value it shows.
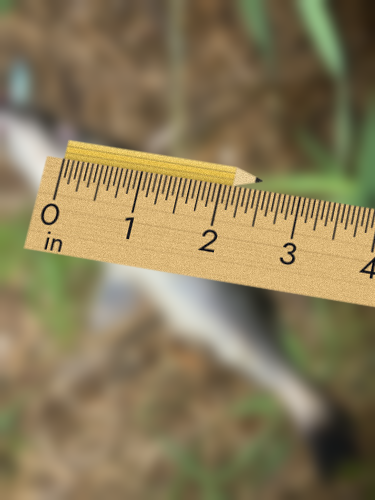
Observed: 2.5 in
